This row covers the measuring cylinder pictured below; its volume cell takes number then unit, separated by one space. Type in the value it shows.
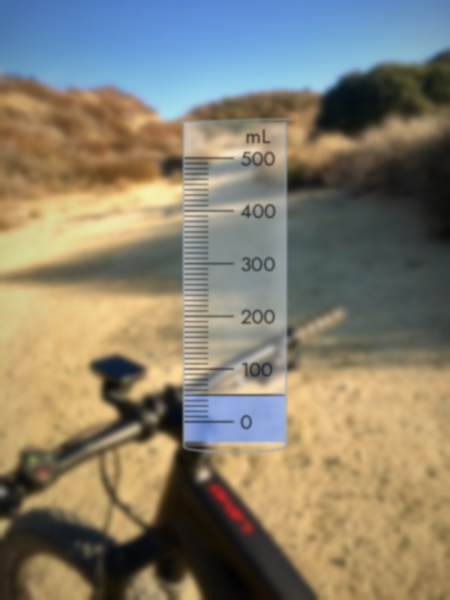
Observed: 50 mL
